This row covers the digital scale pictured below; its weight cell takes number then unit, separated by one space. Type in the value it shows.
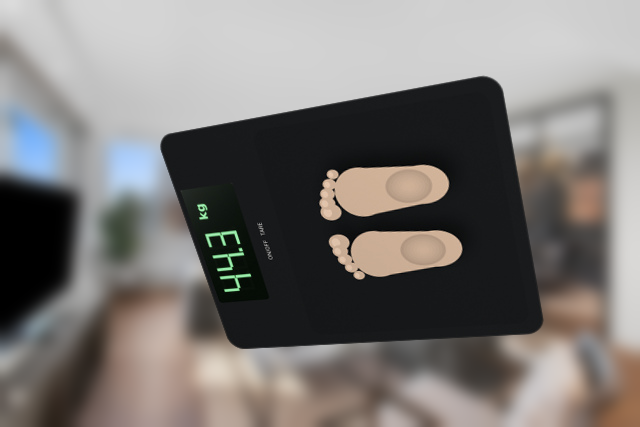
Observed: 44.3 kg
